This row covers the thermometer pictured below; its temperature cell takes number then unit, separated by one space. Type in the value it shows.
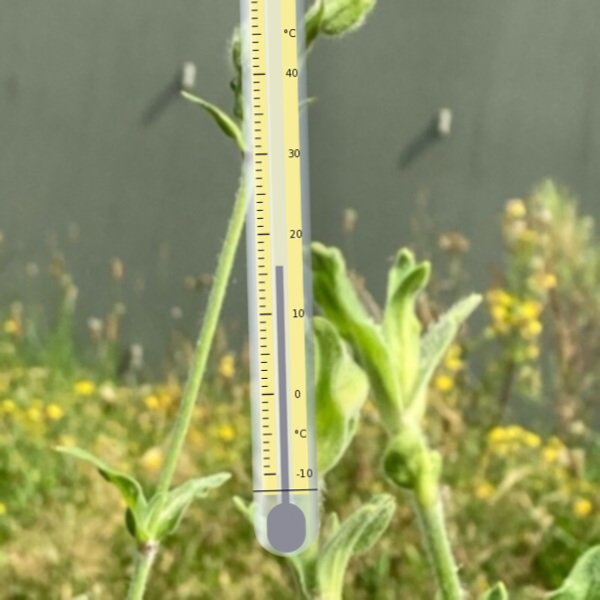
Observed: 16 °C
